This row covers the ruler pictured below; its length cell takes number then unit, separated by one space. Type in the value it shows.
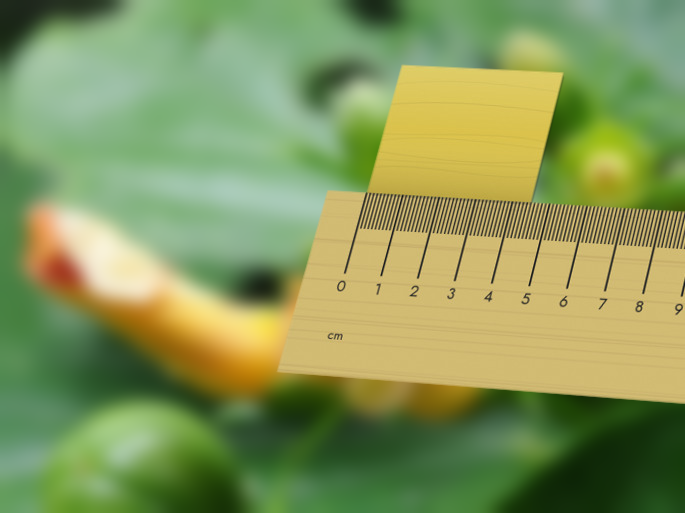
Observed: 4.5 cm
